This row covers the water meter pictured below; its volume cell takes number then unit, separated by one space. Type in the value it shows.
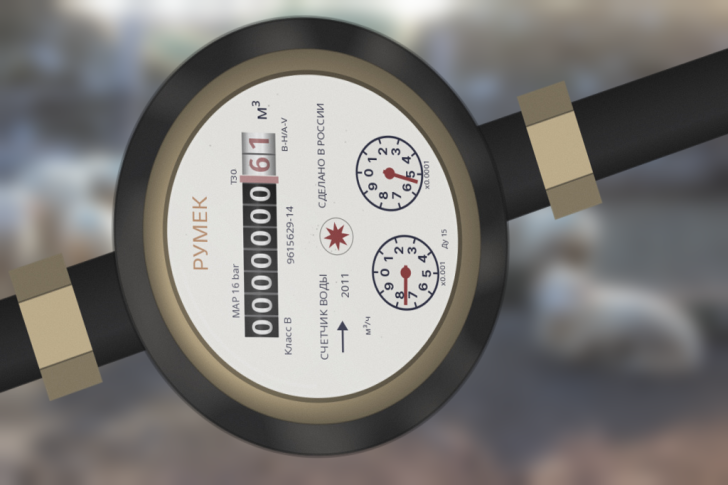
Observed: 0.6175 m³
